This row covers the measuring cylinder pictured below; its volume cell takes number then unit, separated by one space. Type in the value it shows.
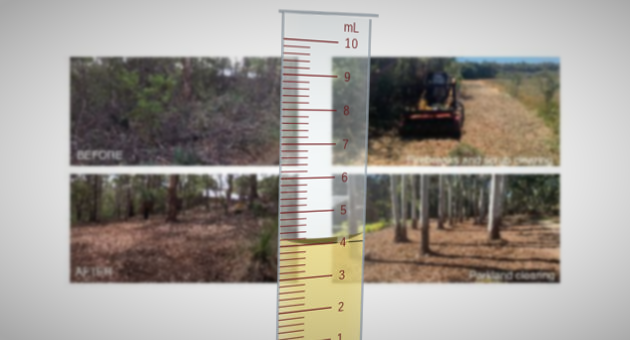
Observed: 4 mL
